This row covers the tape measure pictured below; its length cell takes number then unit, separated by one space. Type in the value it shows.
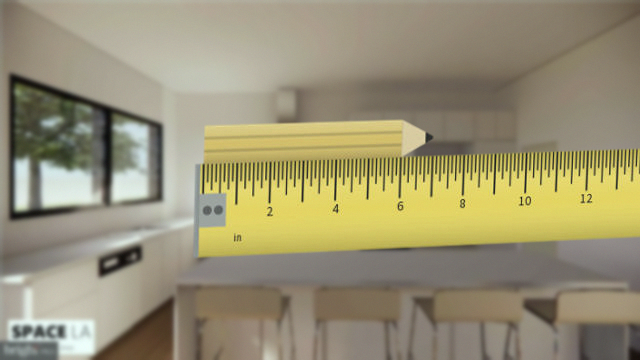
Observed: 7 in
